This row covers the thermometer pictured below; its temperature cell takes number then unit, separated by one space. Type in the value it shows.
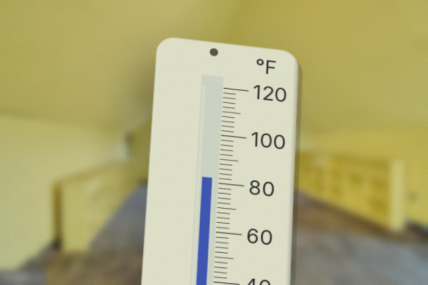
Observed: 82 °F
